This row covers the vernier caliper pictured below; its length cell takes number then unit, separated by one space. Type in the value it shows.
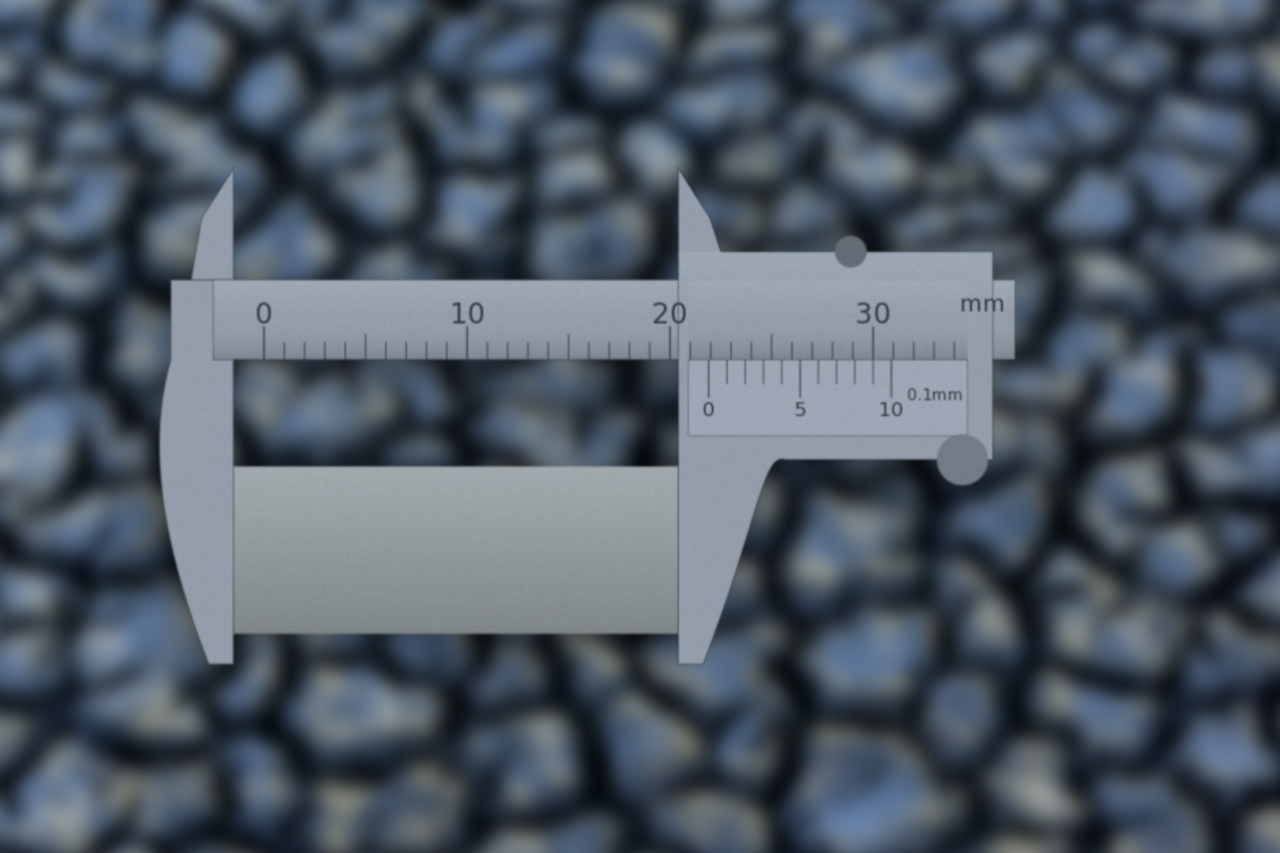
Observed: 21.9 mm
